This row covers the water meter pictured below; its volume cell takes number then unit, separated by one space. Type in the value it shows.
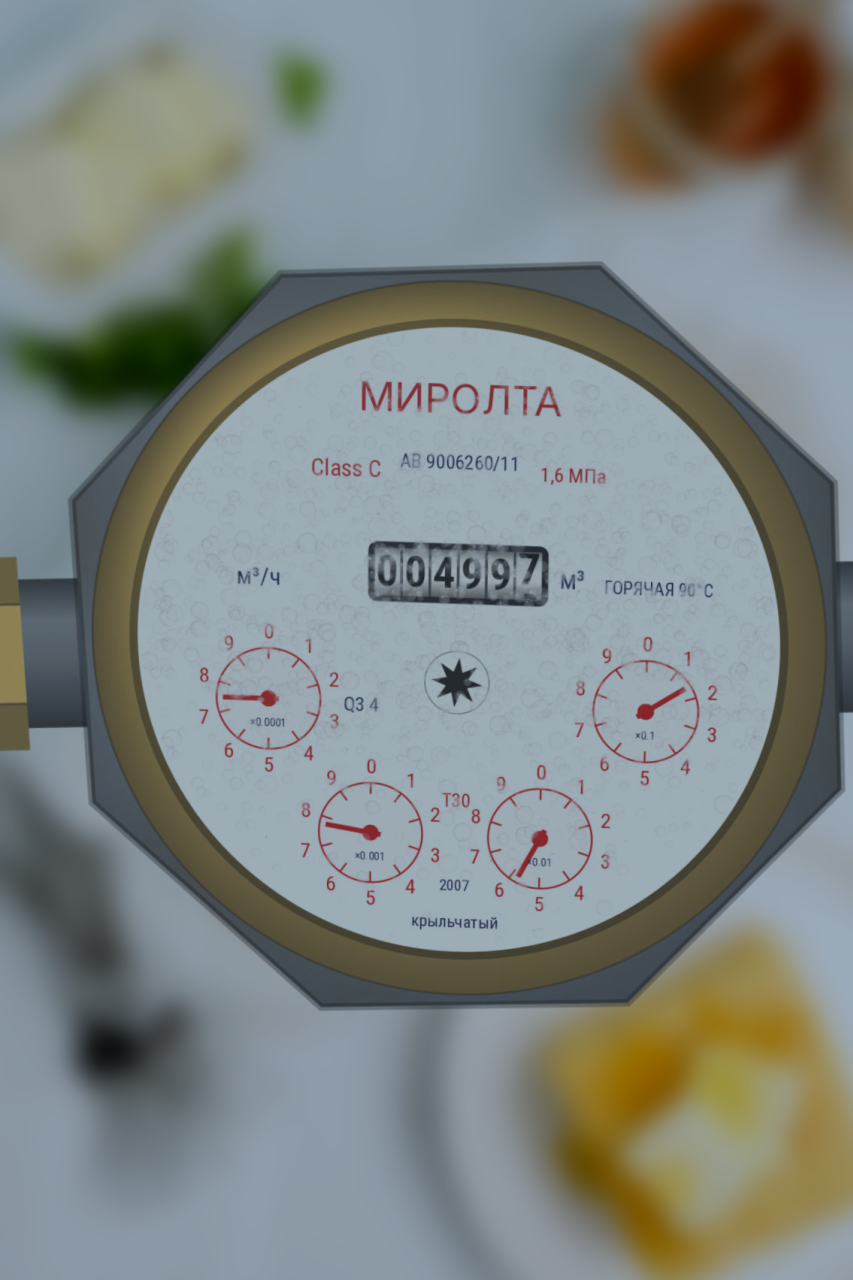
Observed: 4997.1577 m³
